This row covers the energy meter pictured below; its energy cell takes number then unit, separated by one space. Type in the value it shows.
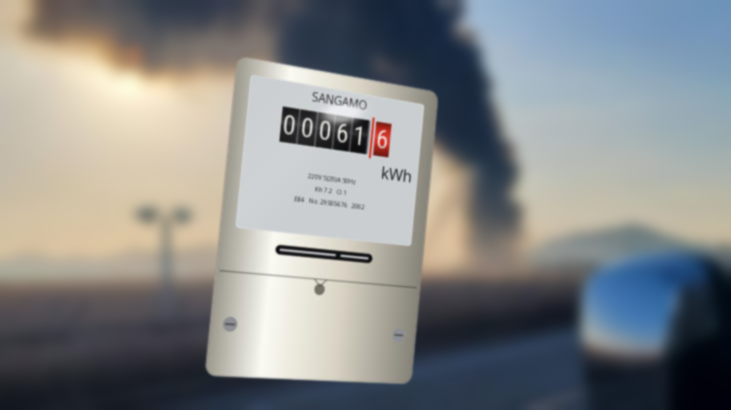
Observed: 61.6 kWh
